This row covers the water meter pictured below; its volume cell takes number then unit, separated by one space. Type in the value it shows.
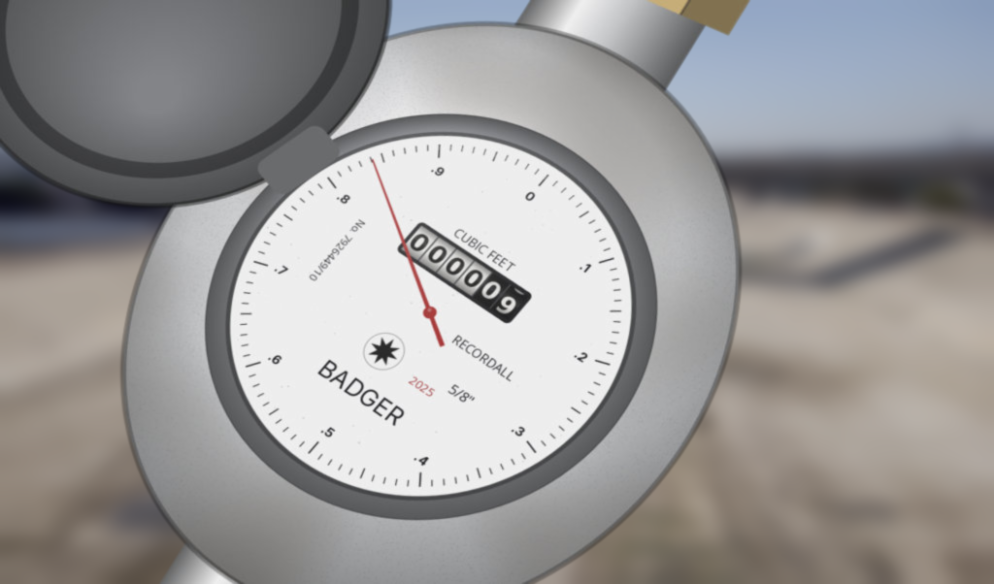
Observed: 8.84 ft³
